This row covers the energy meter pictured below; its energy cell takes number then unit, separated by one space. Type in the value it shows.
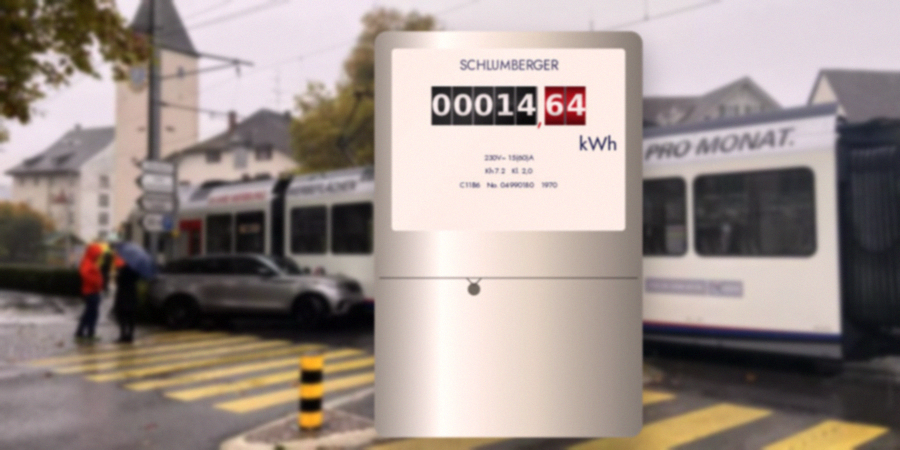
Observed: 14.64 kWh
